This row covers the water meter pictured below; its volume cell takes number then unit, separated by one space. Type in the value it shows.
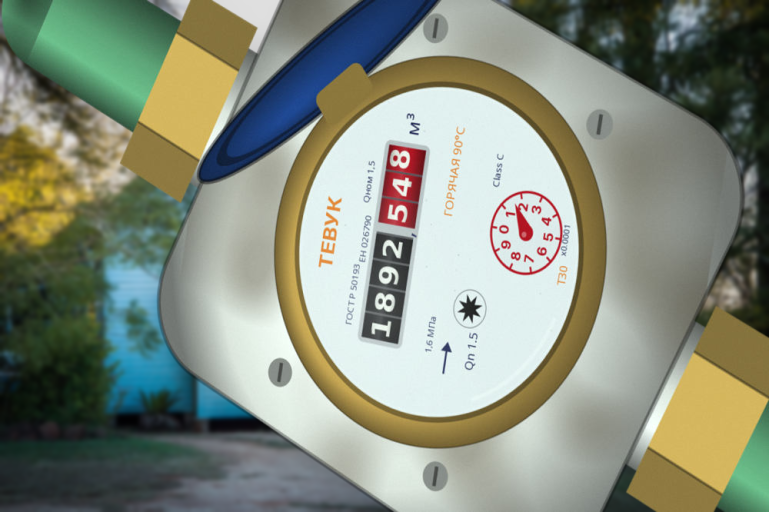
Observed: 1892.5481 m³
